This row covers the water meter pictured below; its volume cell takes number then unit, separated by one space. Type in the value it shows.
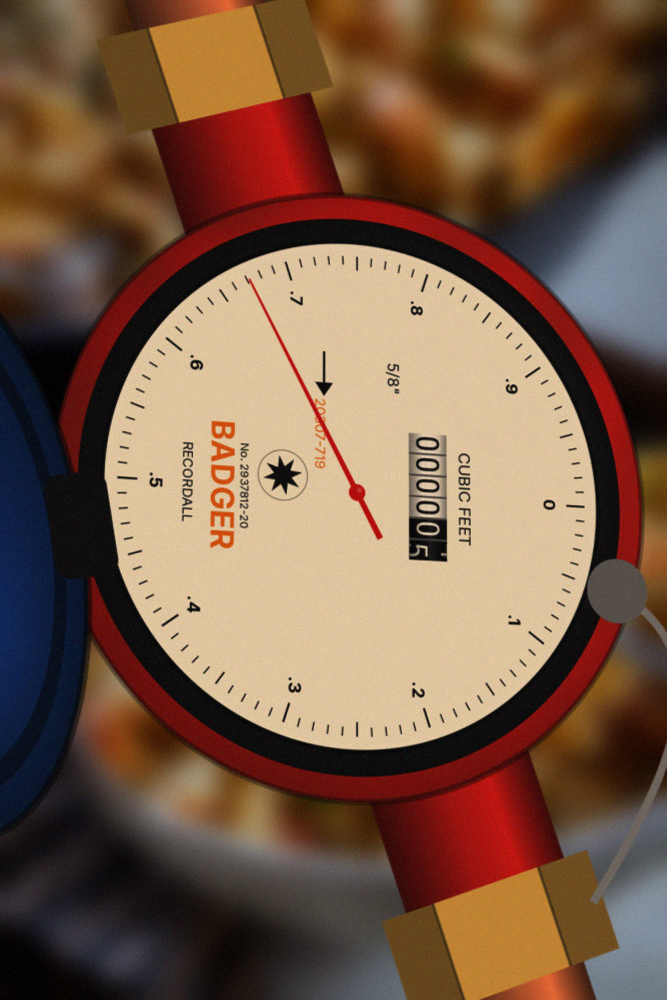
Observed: 4.67 ft³
